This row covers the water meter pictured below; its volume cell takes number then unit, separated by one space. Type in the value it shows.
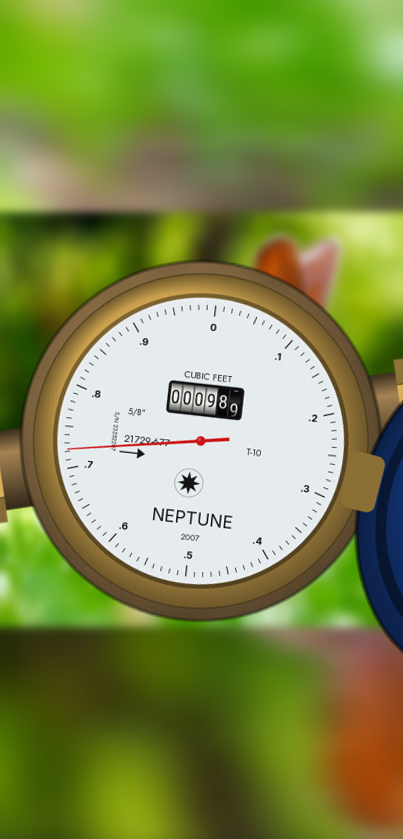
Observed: 988.72 ft³
